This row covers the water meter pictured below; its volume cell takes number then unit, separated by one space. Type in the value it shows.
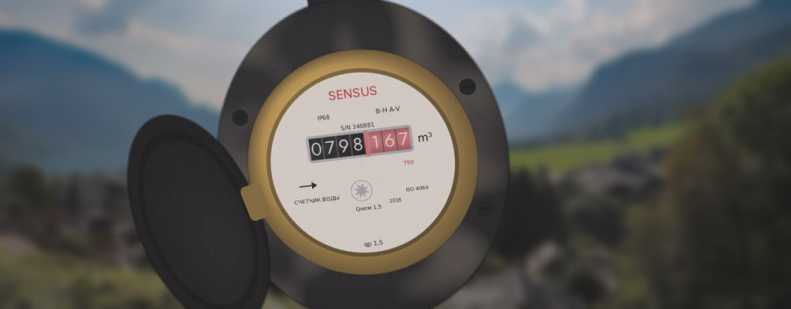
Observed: 798.167 m³
